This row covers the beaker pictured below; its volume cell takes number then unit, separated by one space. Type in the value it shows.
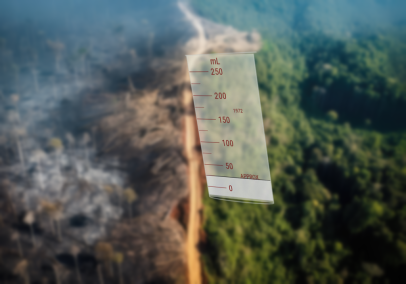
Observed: 25 mL
